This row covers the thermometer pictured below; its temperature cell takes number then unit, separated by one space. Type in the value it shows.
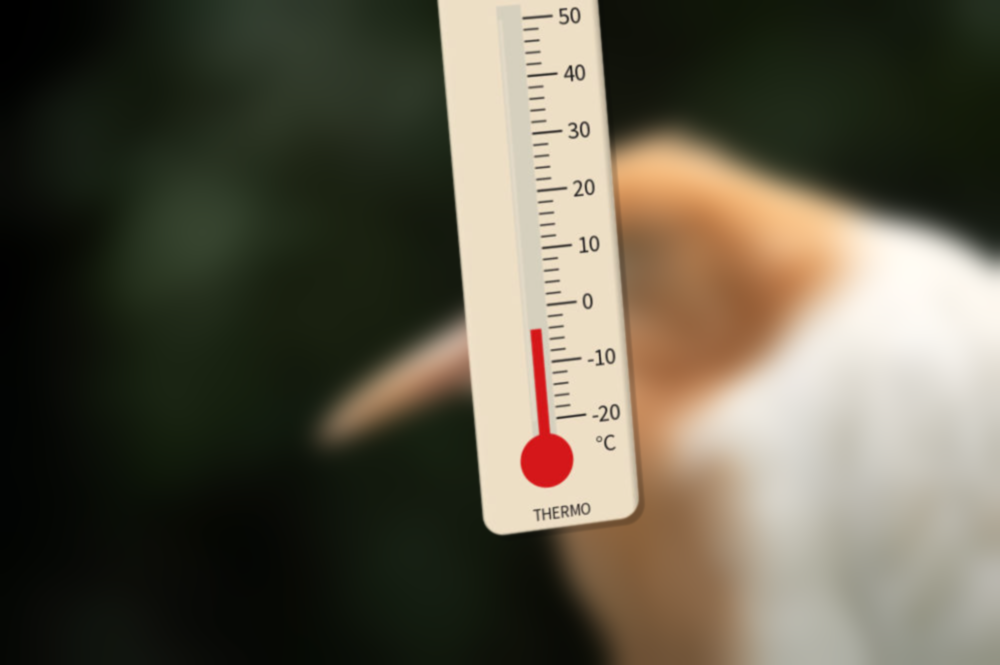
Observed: -4 °C
